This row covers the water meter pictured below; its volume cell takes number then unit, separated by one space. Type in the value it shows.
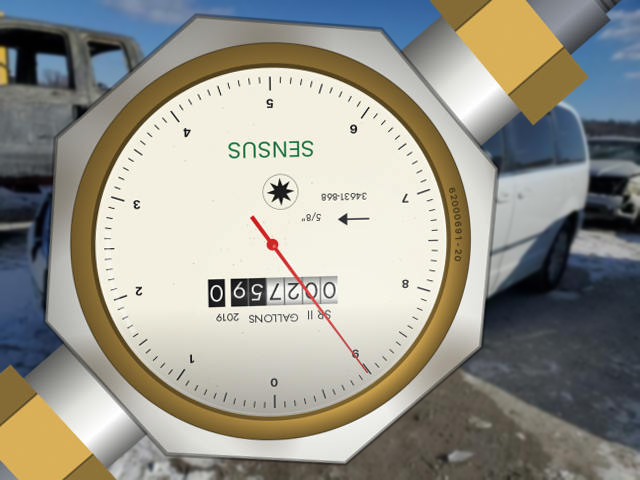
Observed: 27589.0 gal
